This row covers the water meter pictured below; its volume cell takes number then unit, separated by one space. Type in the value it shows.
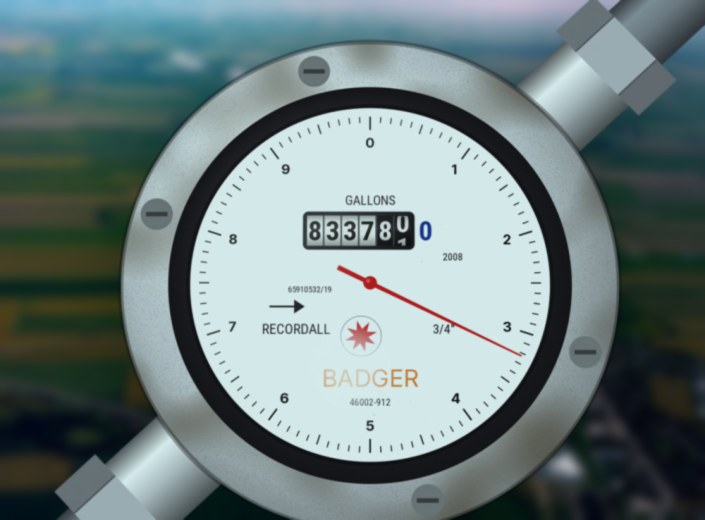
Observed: 8337803.2 gal
